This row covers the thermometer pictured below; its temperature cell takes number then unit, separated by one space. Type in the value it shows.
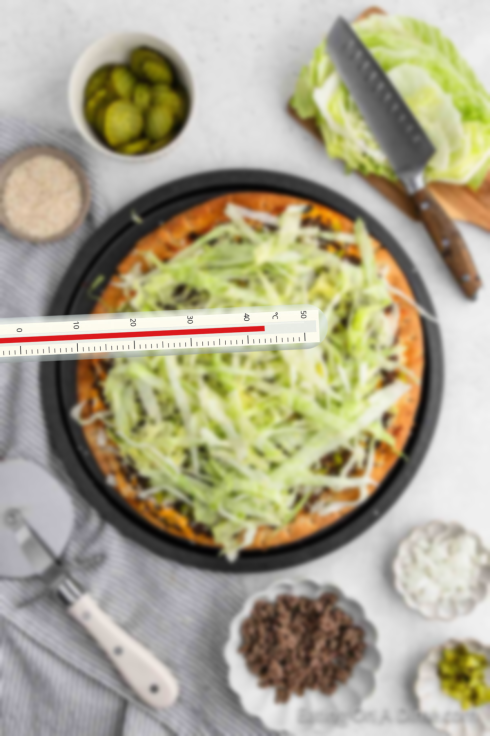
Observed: 43 °C
